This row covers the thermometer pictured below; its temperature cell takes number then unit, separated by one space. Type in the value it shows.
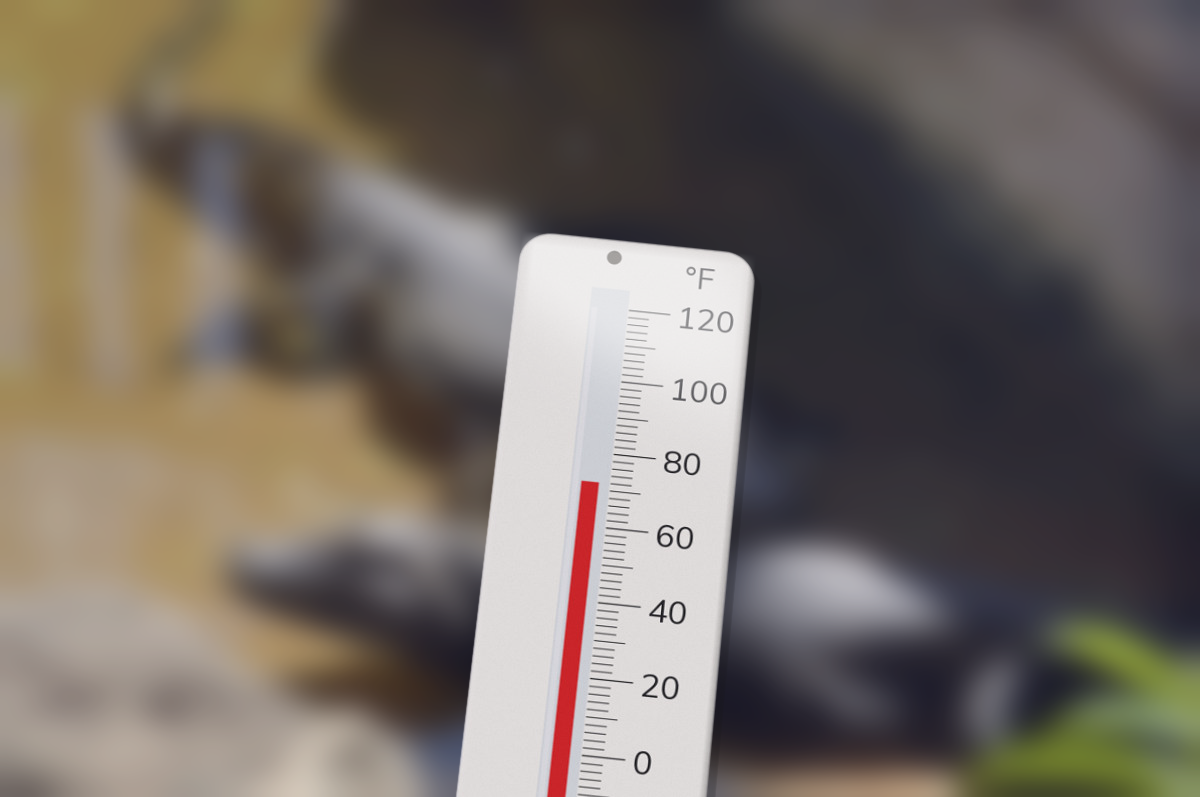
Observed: 72 °F
